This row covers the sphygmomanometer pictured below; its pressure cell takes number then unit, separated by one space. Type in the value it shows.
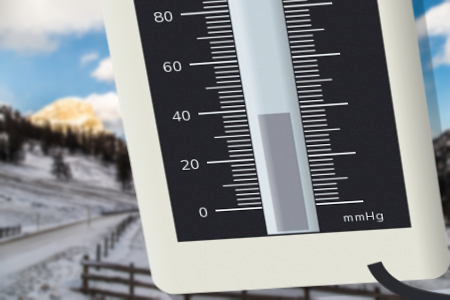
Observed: 38 mmHg
